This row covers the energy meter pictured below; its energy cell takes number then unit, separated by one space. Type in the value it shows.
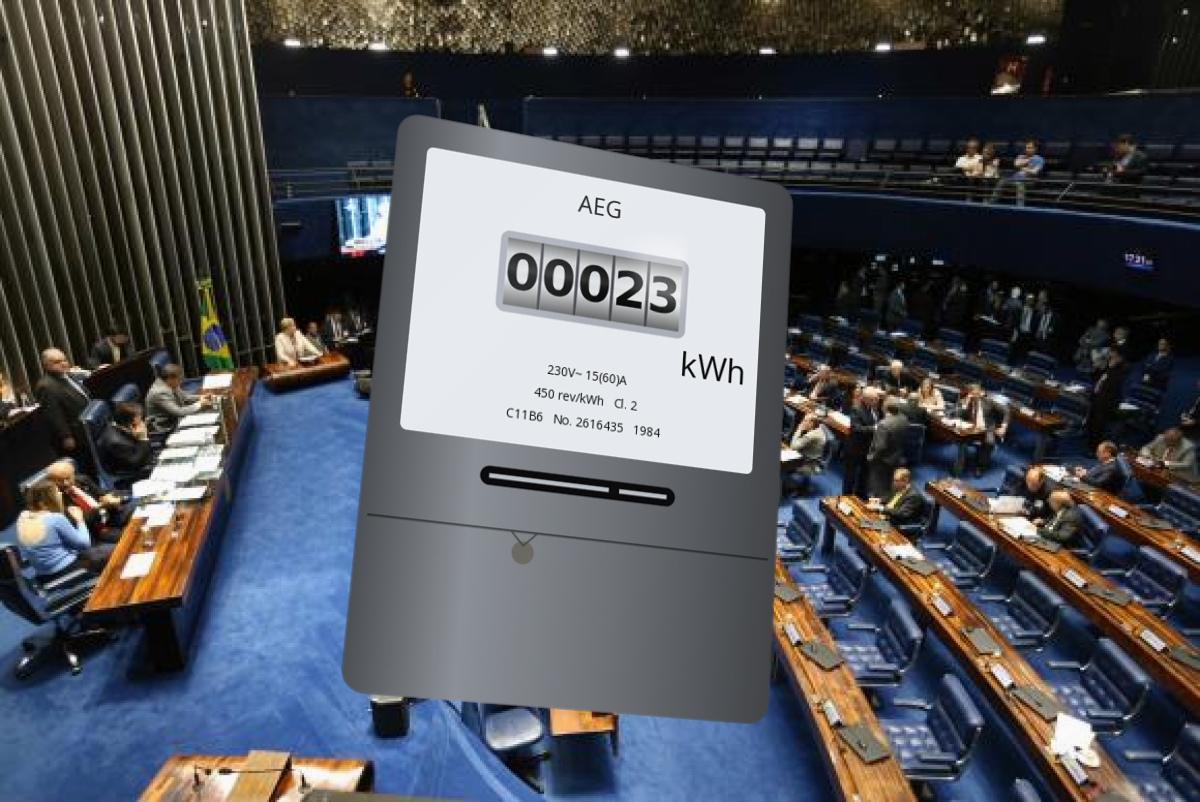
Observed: 23 kWh
